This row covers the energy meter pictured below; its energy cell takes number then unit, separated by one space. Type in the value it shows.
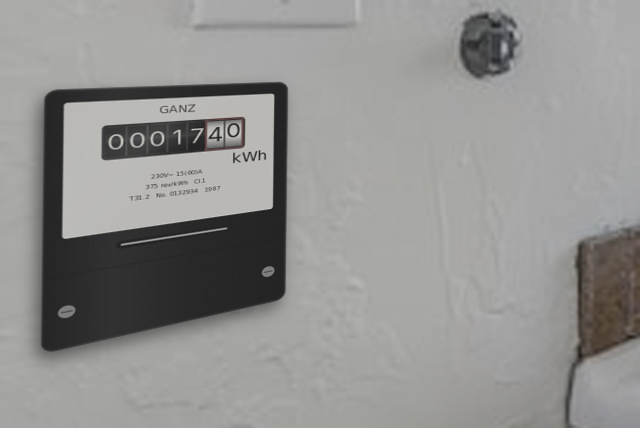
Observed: 17.40 kWh
